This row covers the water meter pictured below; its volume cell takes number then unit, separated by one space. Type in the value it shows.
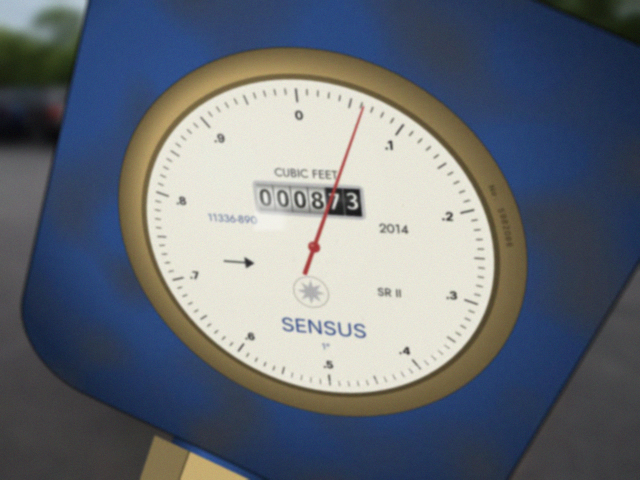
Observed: 873.06 ft³
